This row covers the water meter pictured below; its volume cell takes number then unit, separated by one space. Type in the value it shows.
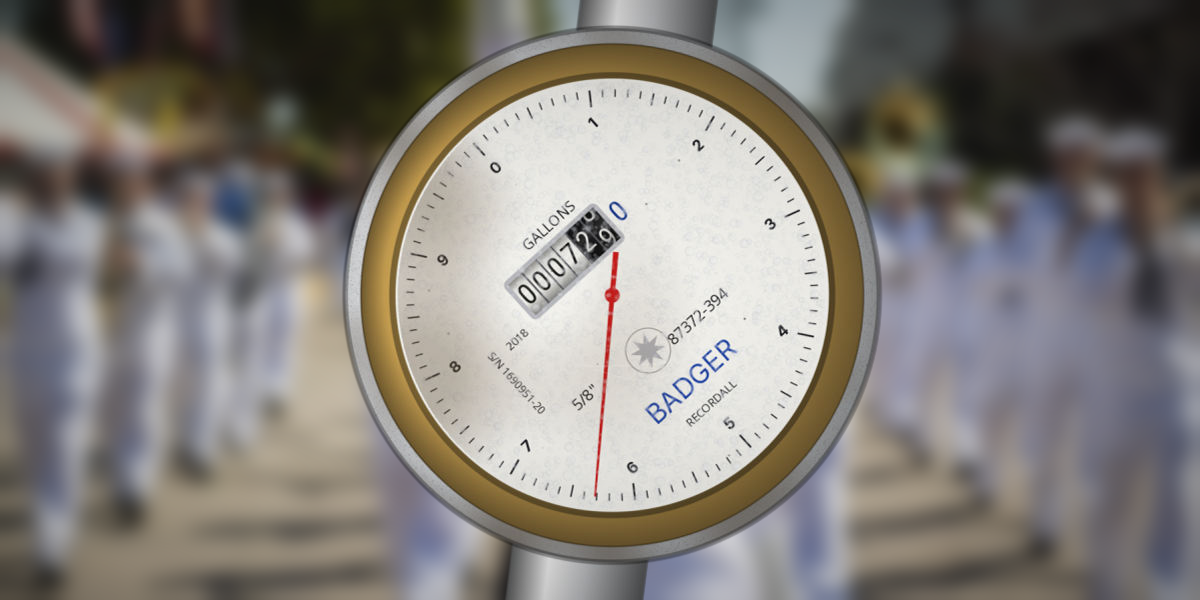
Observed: 7286.3 gal
